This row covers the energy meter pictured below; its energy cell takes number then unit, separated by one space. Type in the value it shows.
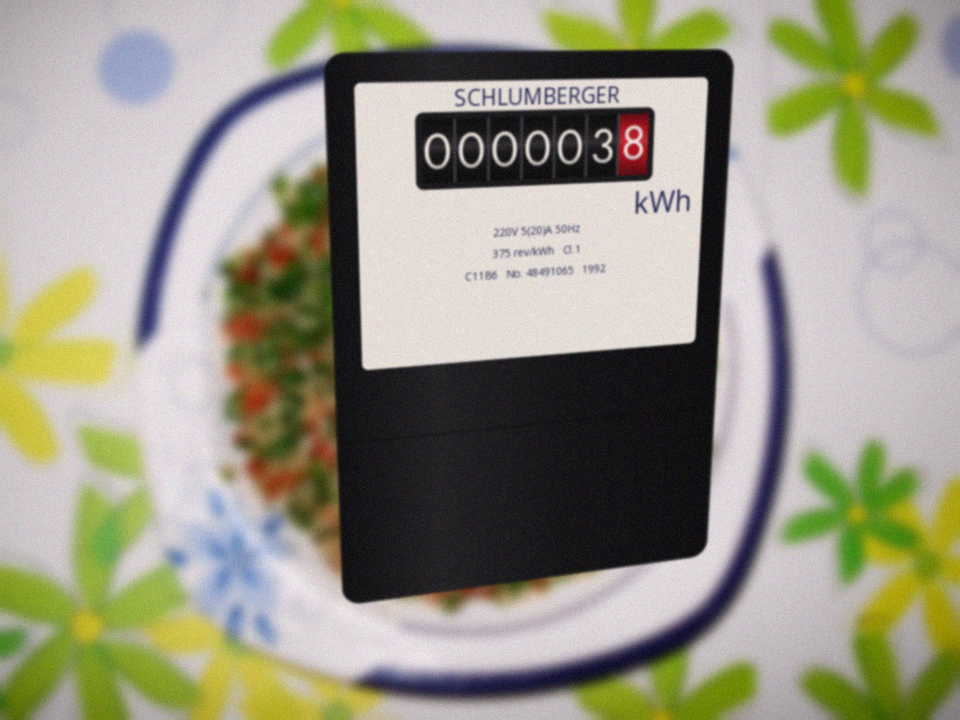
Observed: 3.8 kWh
